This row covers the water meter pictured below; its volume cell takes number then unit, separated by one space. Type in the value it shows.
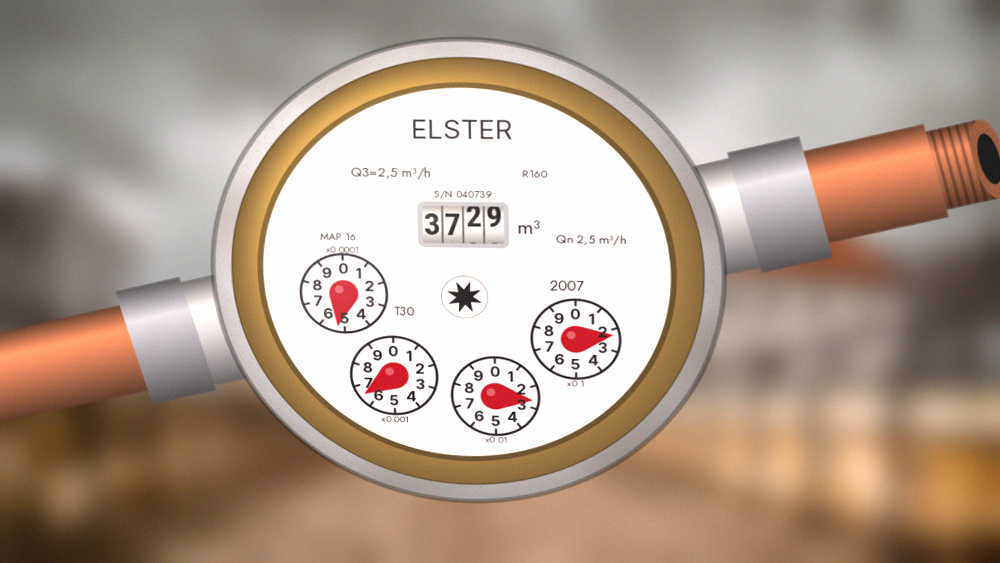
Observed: 3729.2265 m³
